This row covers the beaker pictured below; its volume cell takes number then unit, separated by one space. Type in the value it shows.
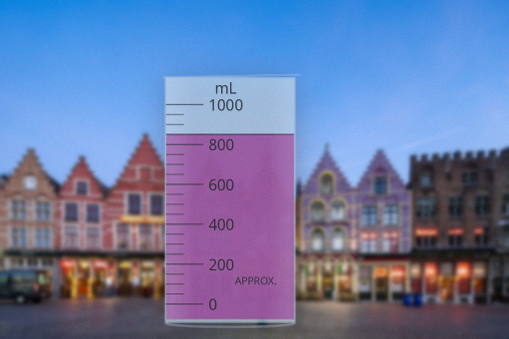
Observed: 850 mL
